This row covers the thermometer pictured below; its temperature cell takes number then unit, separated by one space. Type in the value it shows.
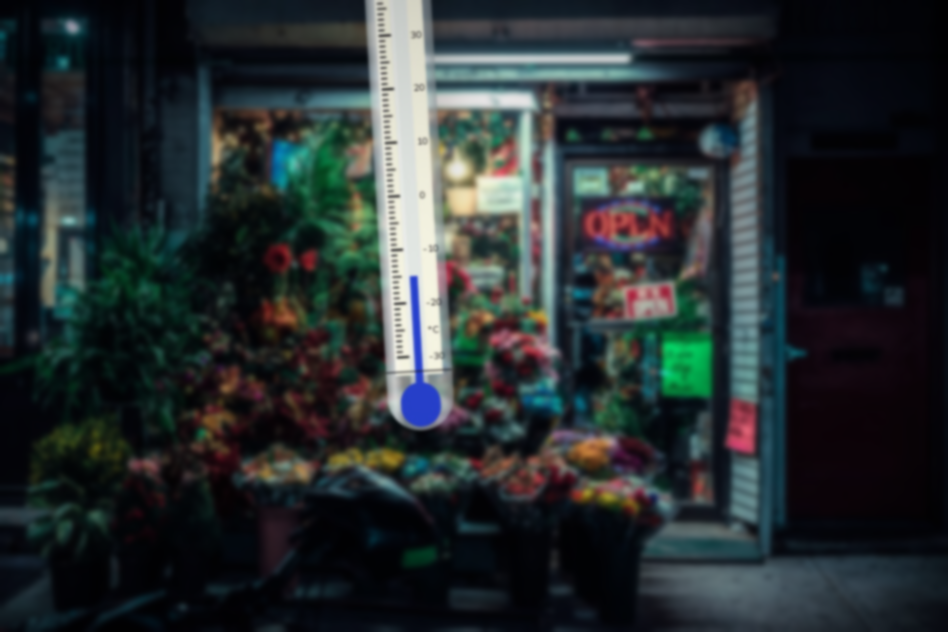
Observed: -15 °C
